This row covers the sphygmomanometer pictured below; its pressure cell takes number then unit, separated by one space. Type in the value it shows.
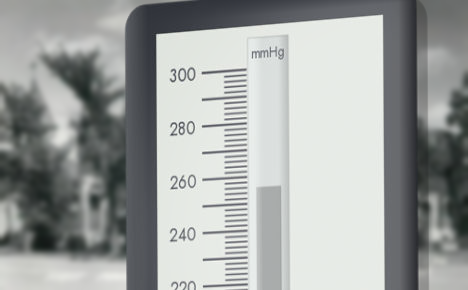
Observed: 256 mmHg
